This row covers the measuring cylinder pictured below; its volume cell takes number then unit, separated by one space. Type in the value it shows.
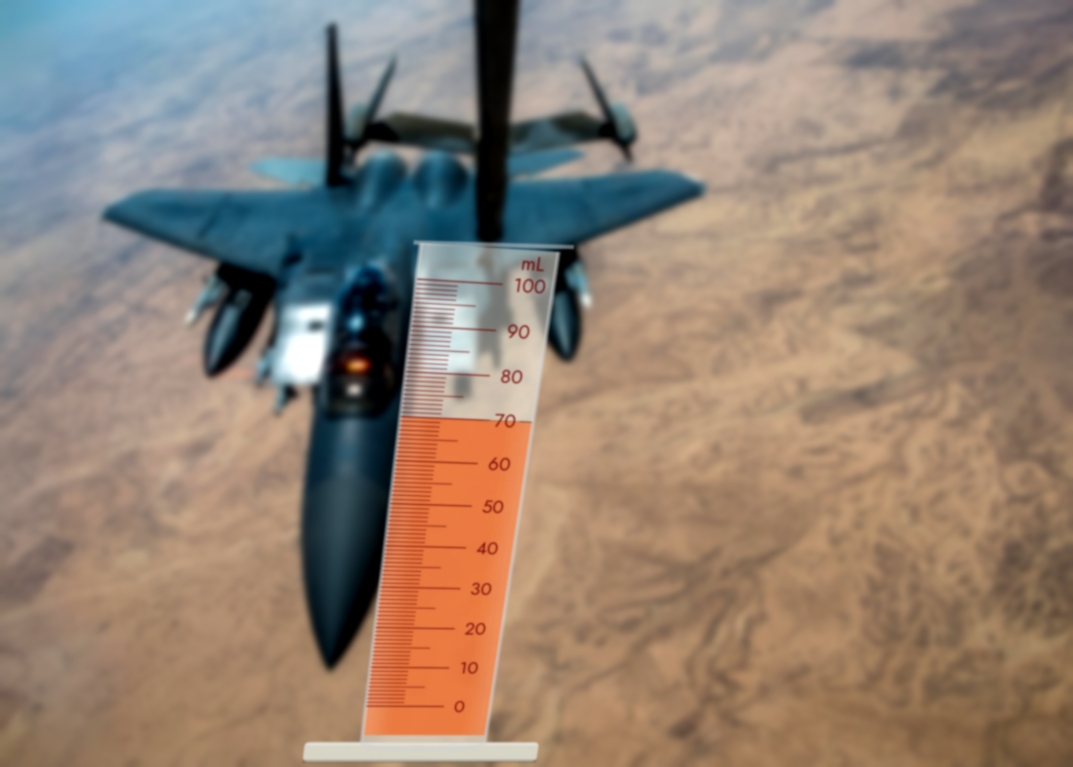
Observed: 70 mL
